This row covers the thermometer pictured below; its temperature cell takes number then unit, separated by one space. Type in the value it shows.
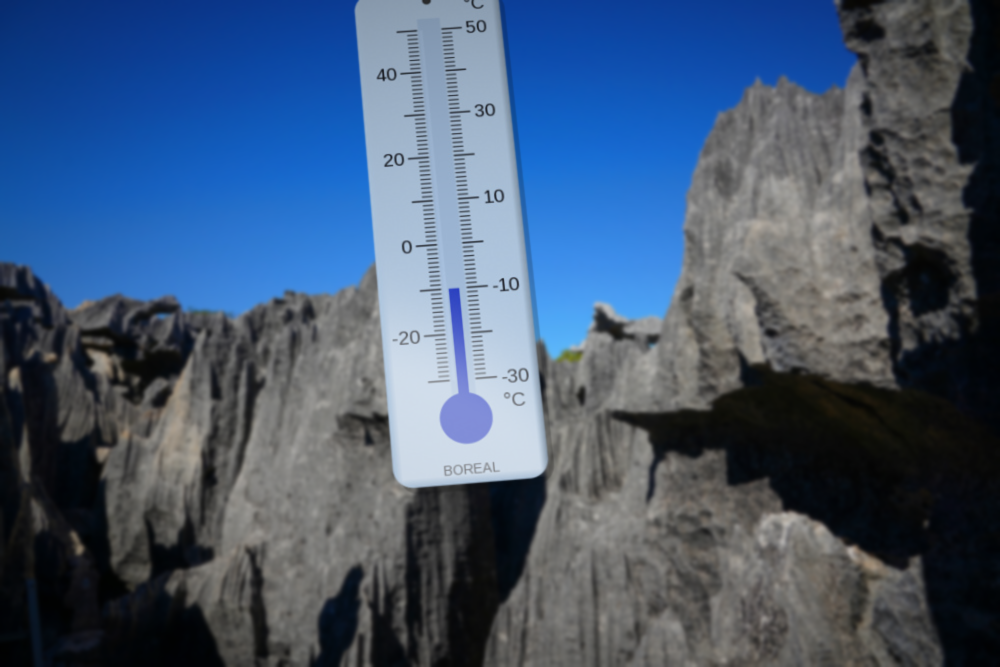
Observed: -10 °C
